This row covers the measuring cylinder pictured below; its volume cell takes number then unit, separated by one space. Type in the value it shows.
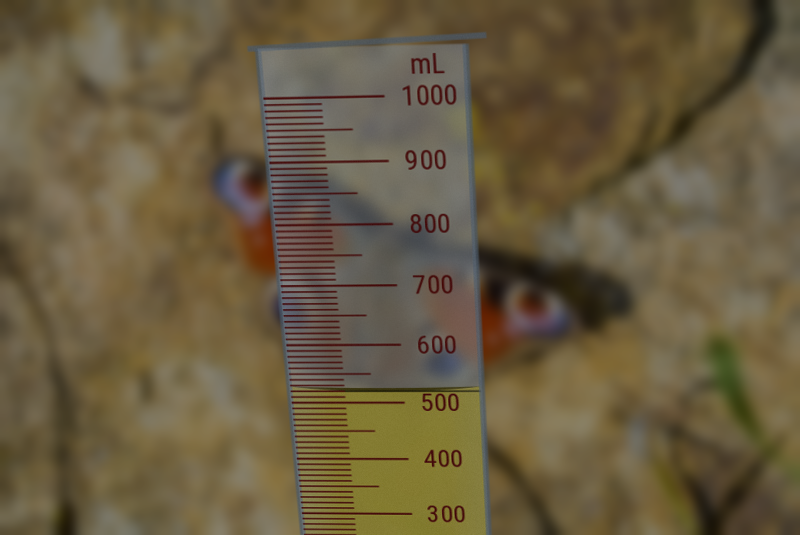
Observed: 520 mL
